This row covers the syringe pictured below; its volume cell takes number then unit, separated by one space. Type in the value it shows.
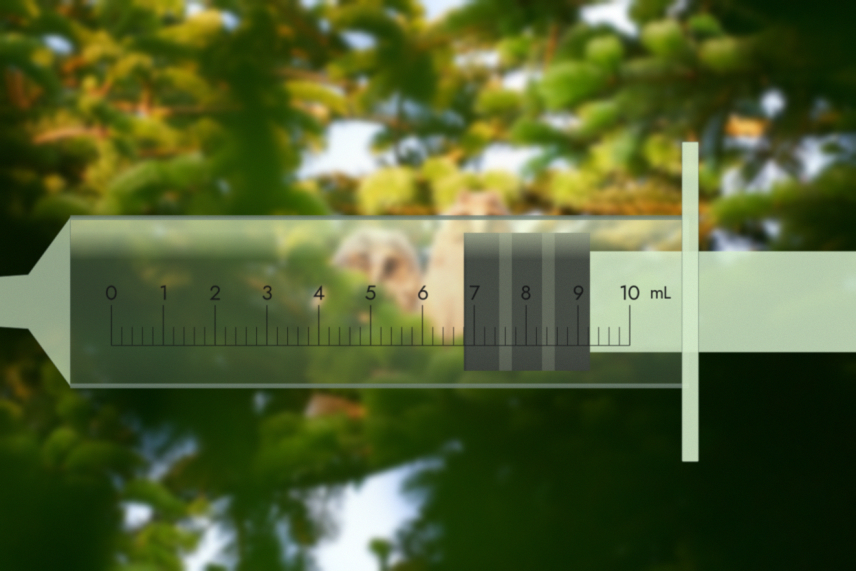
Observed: 6.8 mL
